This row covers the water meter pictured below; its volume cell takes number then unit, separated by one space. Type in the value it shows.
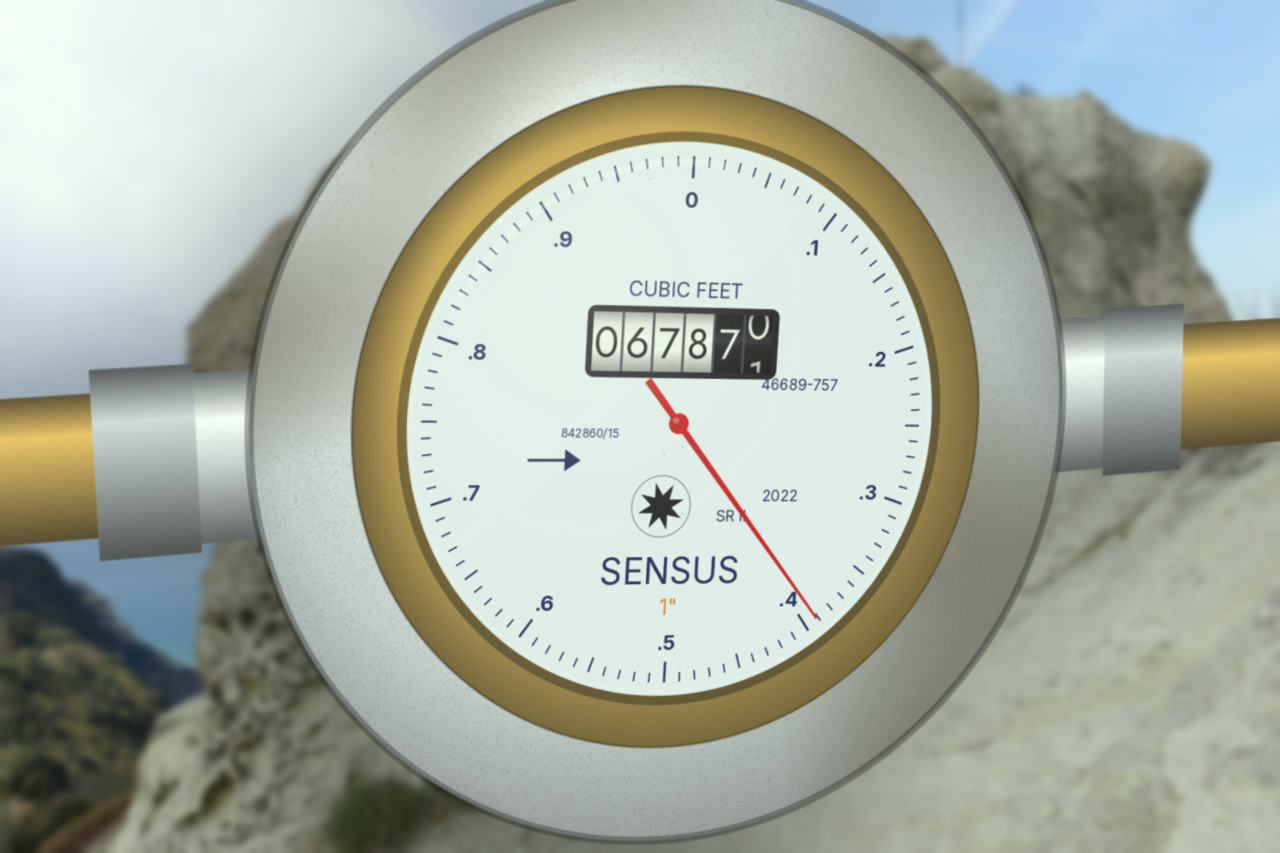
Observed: 67870.39 ft³
